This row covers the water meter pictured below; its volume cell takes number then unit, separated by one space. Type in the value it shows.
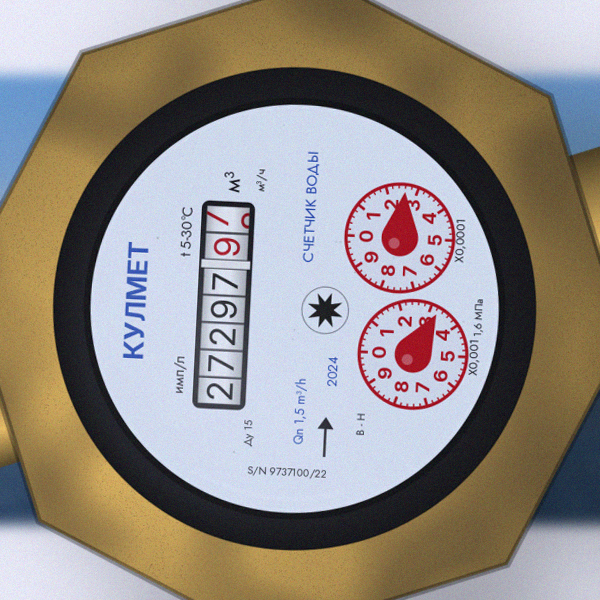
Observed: 27297.9732 m³
